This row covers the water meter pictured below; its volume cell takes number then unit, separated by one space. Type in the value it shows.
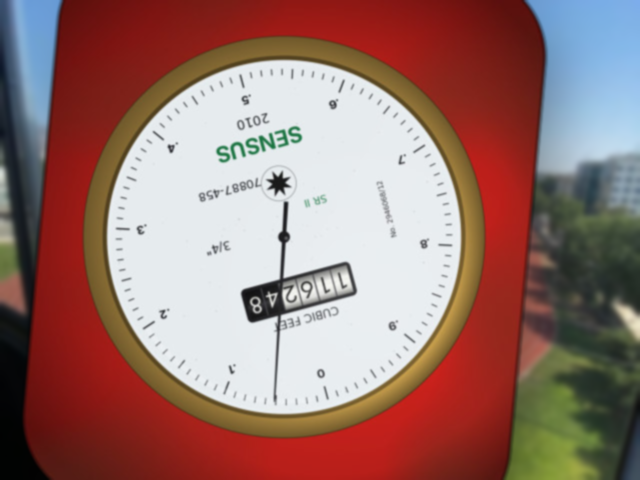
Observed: 116248.05 ft³
